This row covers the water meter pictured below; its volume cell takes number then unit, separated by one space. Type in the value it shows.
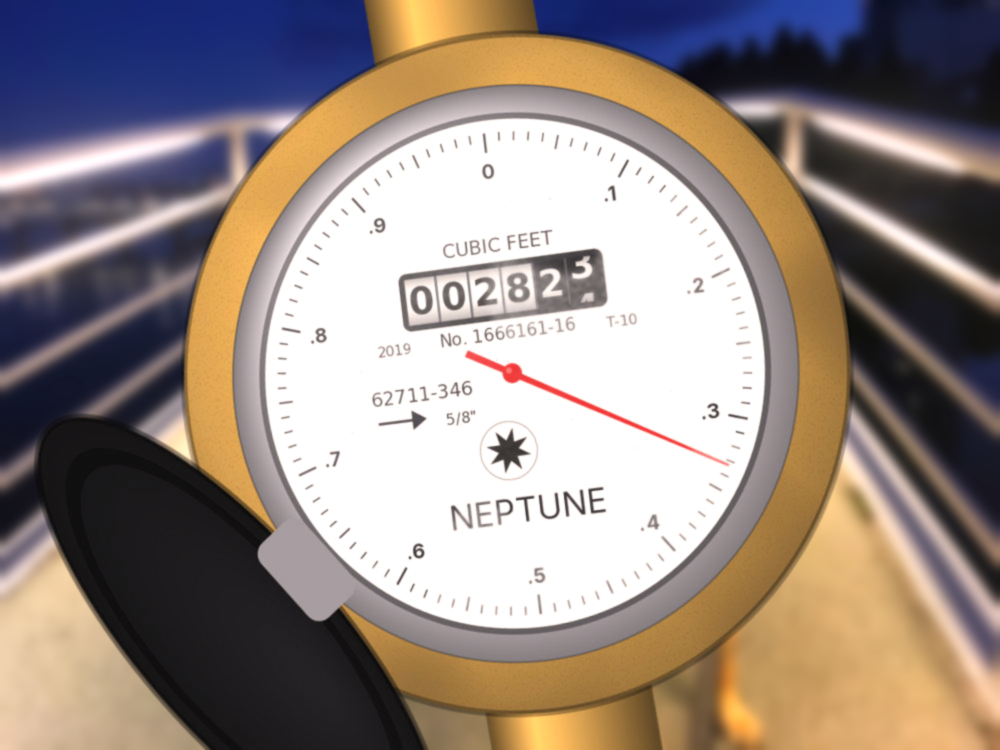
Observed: 2823.33 ft³
